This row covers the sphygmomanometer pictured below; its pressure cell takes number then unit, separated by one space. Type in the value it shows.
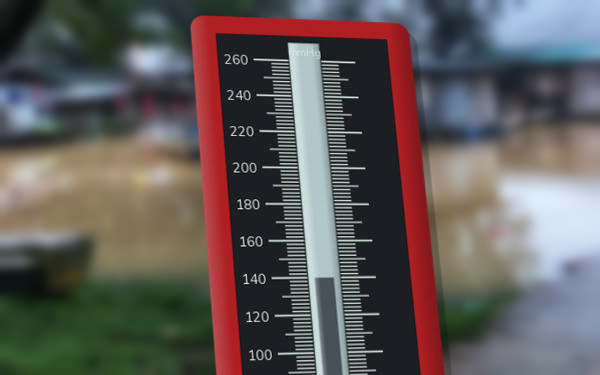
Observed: 140 mmHg
